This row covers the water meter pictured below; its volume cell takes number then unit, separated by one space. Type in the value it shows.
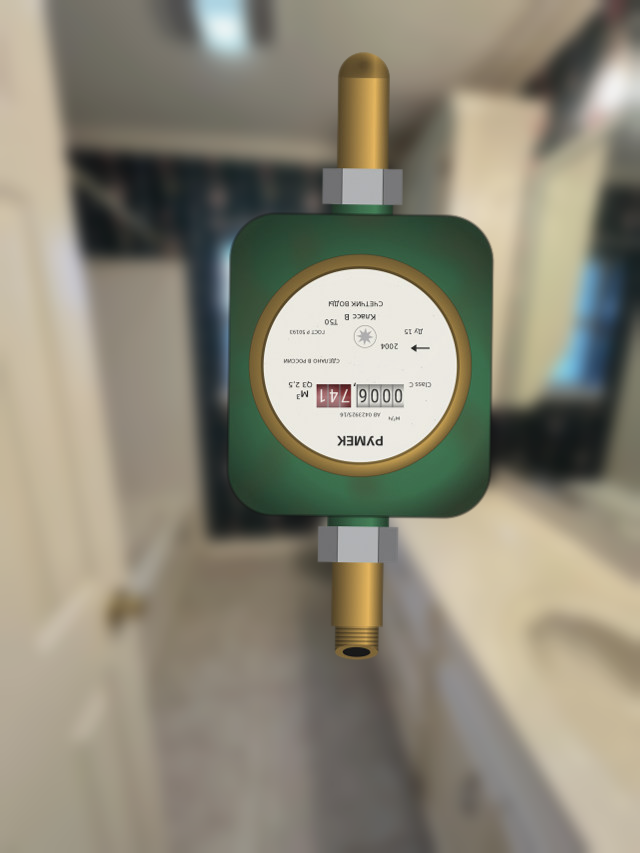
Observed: 6.741 m³
